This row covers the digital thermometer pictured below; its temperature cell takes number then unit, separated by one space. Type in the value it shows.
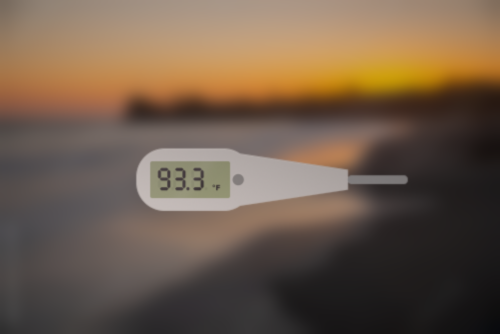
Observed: 93.3 °F
